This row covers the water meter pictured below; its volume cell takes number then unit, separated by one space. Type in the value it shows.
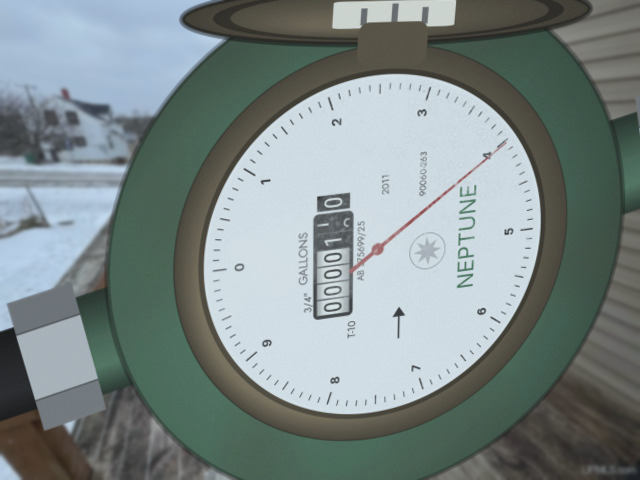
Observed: 114.0 gal
